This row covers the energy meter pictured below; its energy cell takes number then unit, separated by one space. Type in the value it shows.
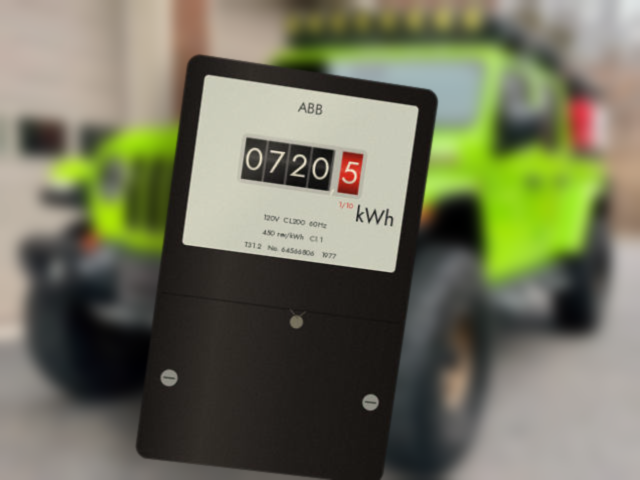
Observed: 720.5 kWh
